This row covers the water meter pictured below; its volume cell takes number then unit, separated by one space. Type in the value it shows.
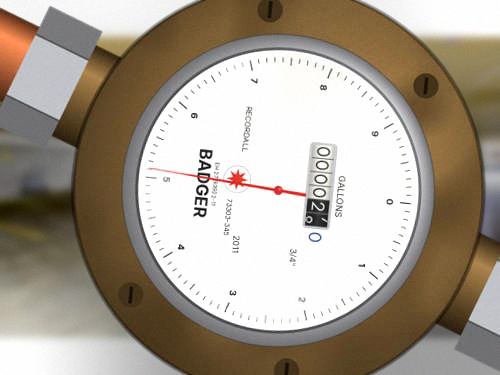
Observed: 275.1 gal
